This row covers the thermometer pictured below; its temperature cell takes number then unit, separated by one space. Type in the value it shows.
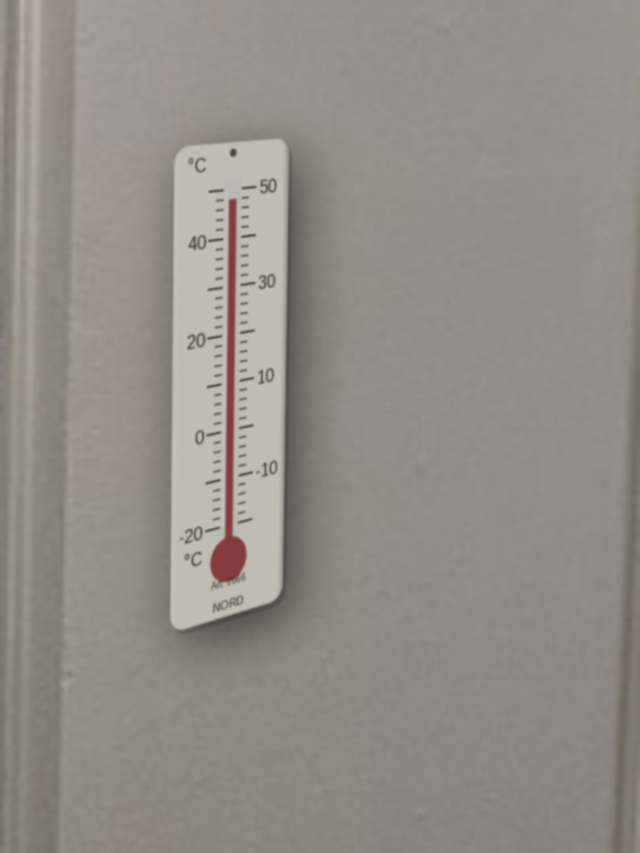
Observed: 48 °C
